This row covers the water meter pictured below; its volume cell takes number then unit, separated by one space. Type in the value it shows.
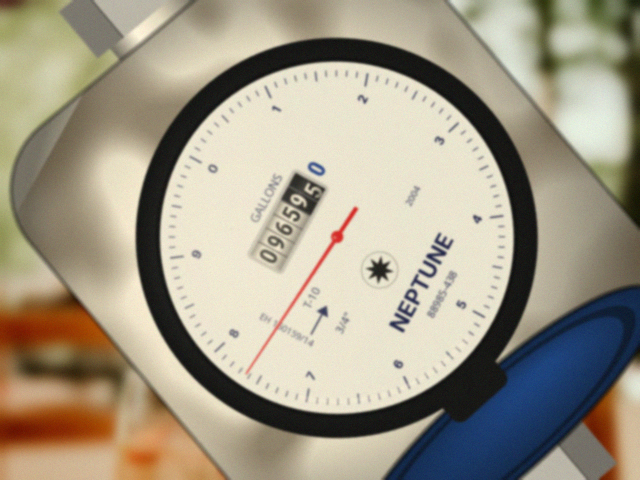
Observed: 965947.6 gal
